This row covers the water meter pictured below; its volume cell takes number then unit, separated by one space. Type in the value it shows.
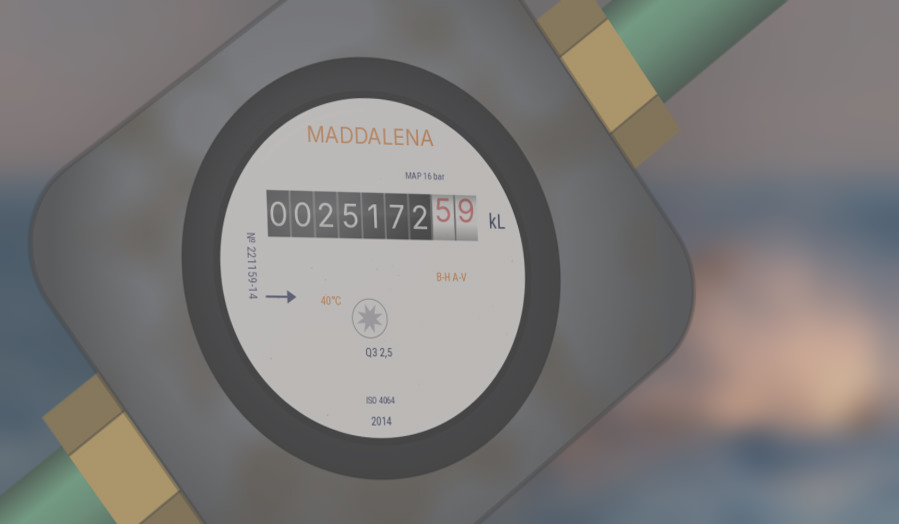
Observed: 25172.59 kL
